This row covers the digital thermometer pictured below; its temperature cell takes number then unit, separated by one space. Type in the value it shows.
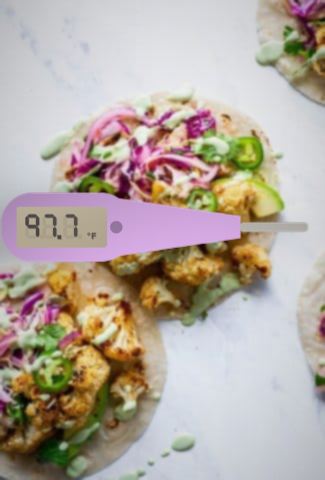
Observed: 97.7 °F
